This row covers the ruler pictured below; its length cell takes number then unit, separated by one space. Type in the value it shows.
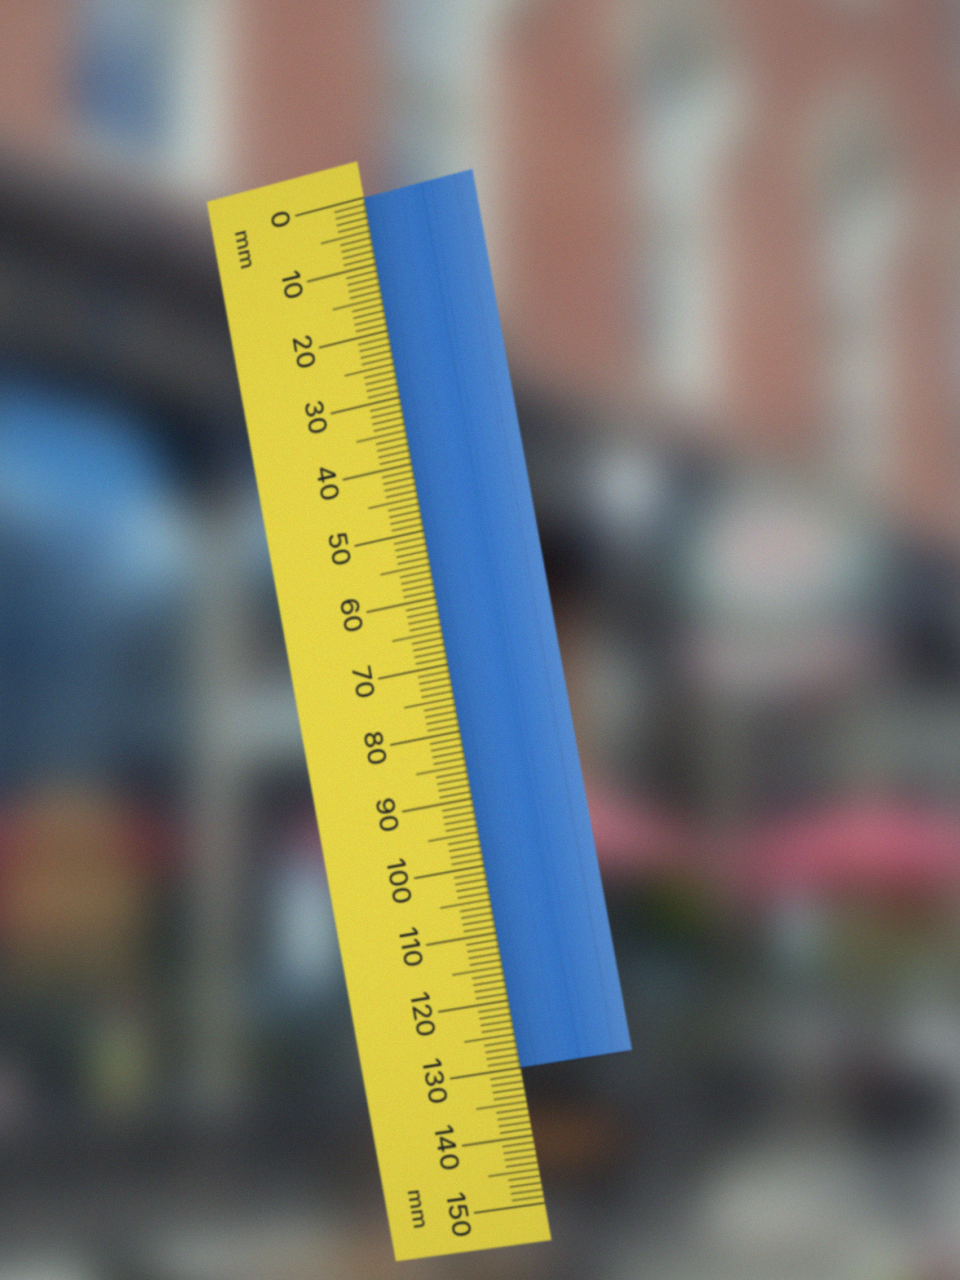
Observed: 130 mm
